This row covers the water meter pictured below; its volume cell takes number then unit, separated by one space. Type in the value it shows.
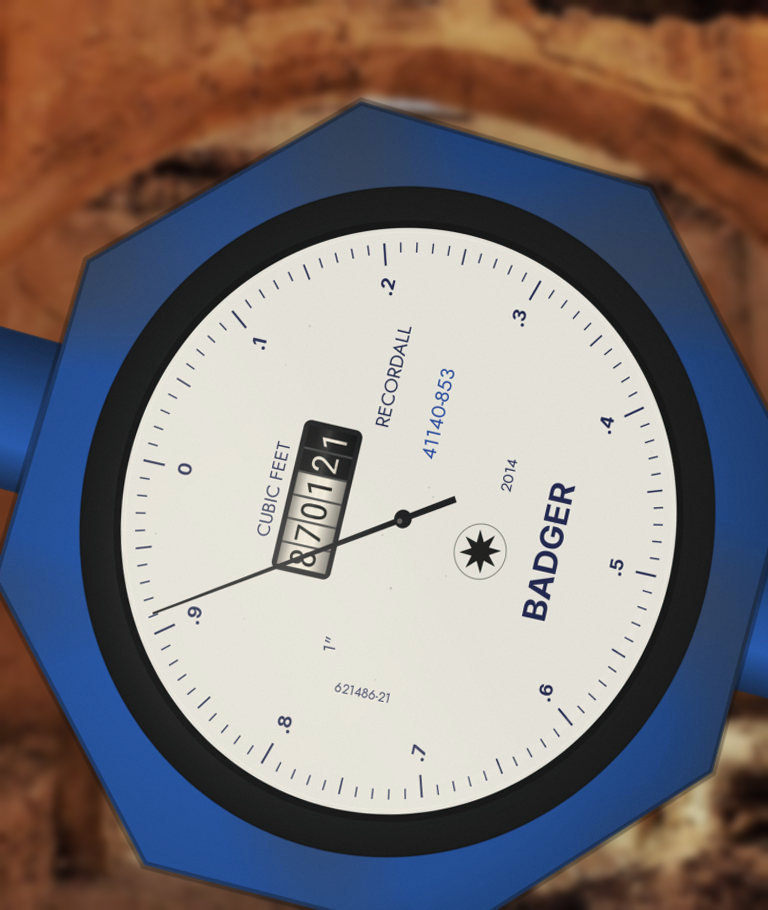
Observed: 870120.91 ft³
